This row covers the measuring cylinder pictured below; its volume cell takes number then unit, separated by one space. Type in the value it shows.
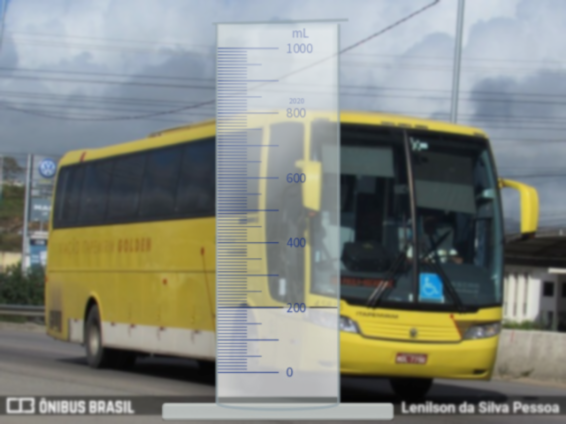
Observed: 200 mL
